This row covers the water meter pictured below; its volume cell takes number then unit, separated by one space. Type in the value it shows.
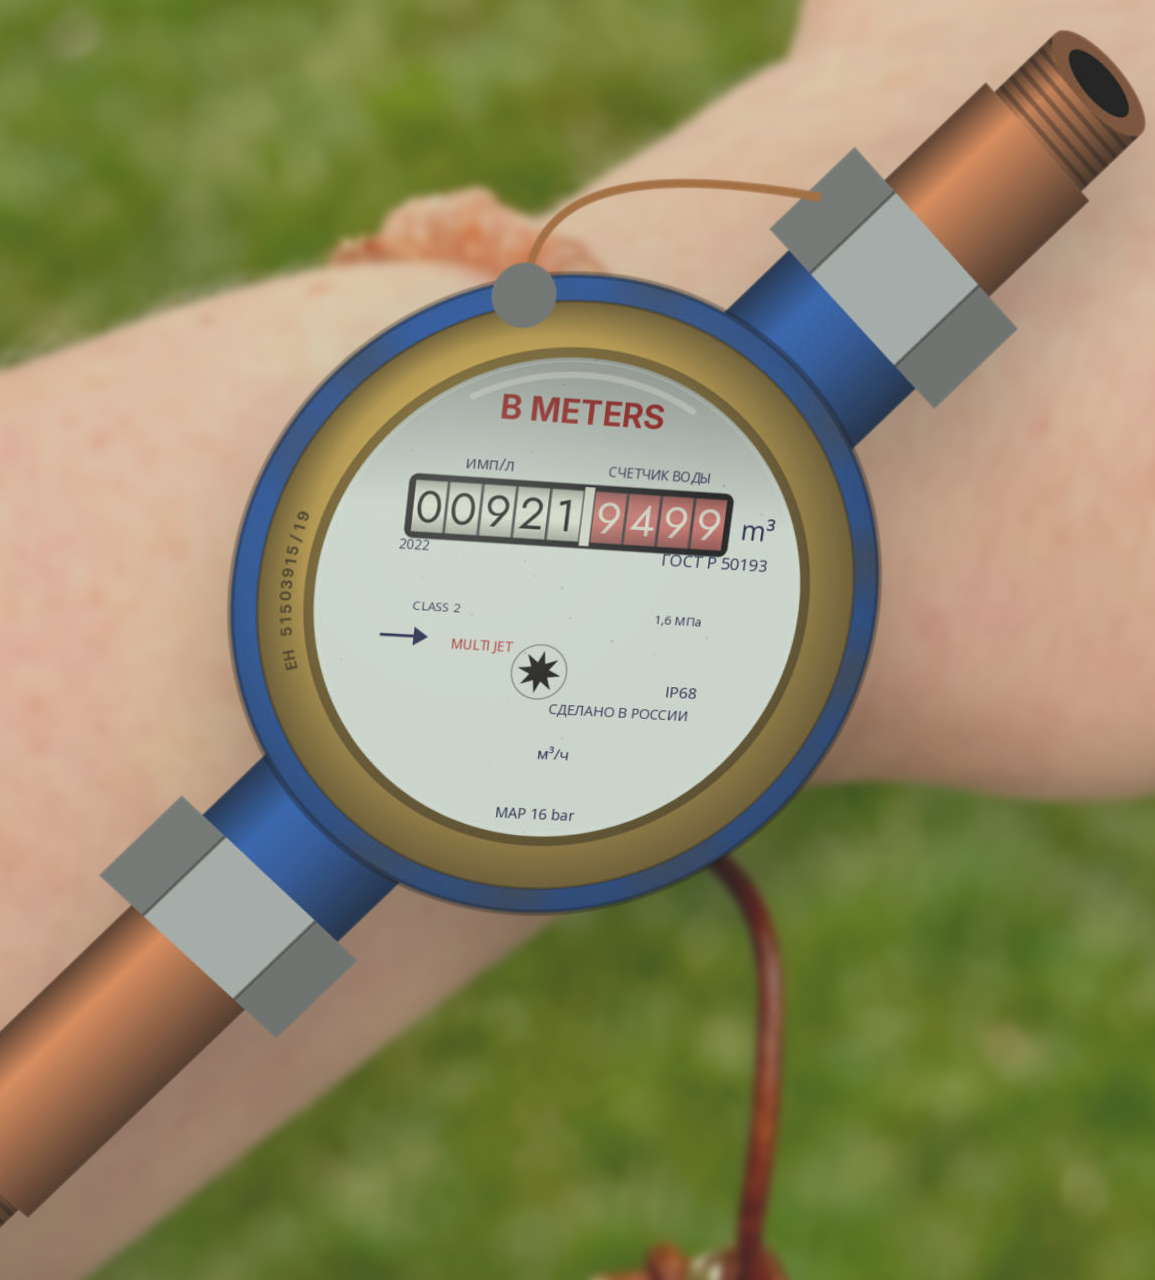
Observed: 921.9499 m³
